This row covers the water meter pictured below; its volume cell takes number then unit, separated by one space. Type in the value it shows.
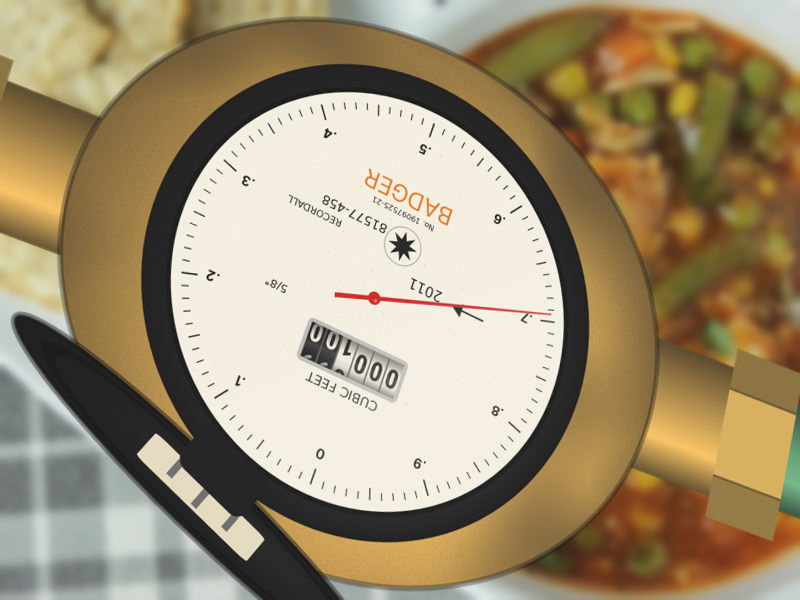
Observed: 99.69 ft³
